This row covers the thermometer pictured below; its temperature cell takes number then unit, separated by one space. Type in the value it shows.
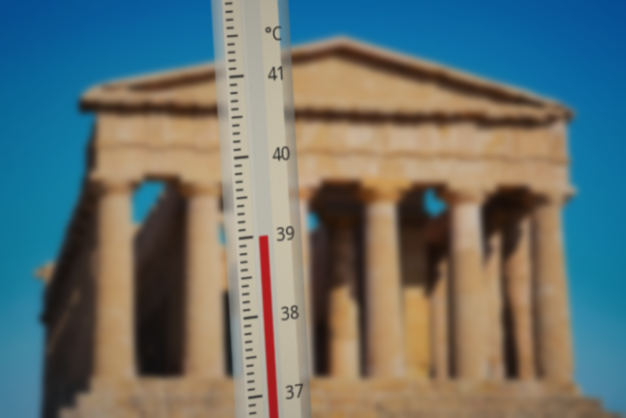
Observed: 39 °C
